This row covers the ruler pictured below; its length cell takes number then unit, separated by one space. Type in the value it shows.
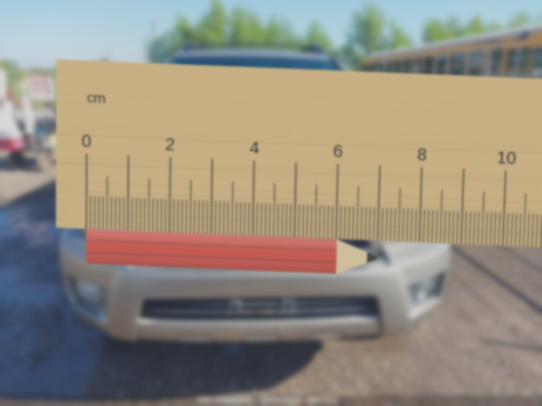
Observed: 7 cm
